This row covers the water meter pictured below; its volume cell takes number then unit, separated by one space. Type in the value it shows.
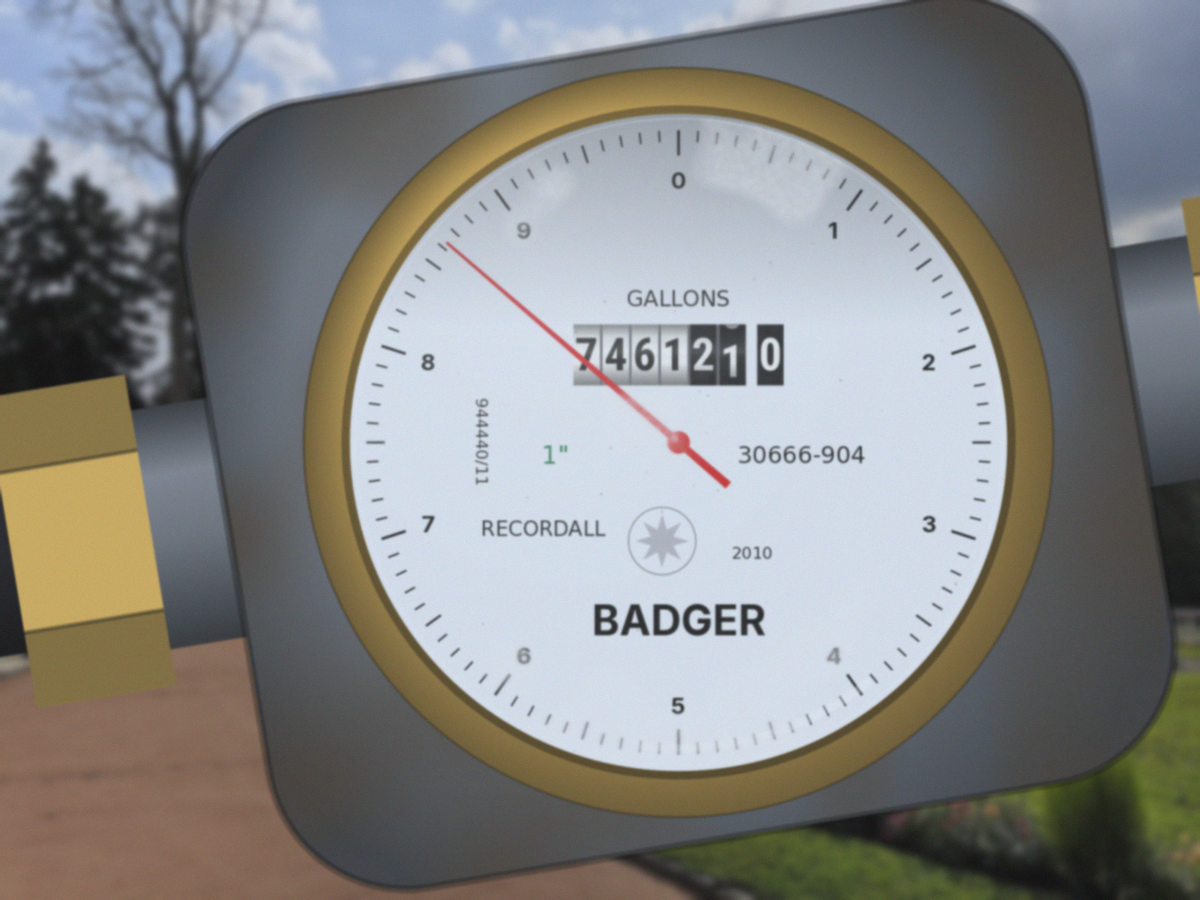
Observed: 7461208.6 gal
